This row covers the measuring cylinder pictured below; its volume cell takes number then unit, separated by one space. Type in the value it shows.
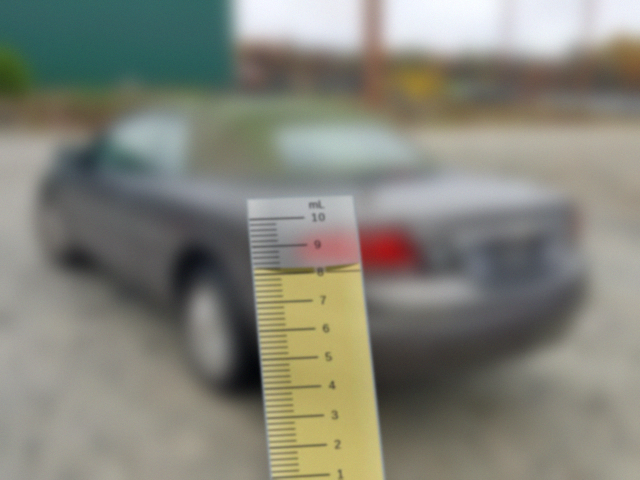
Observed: 8 mL
